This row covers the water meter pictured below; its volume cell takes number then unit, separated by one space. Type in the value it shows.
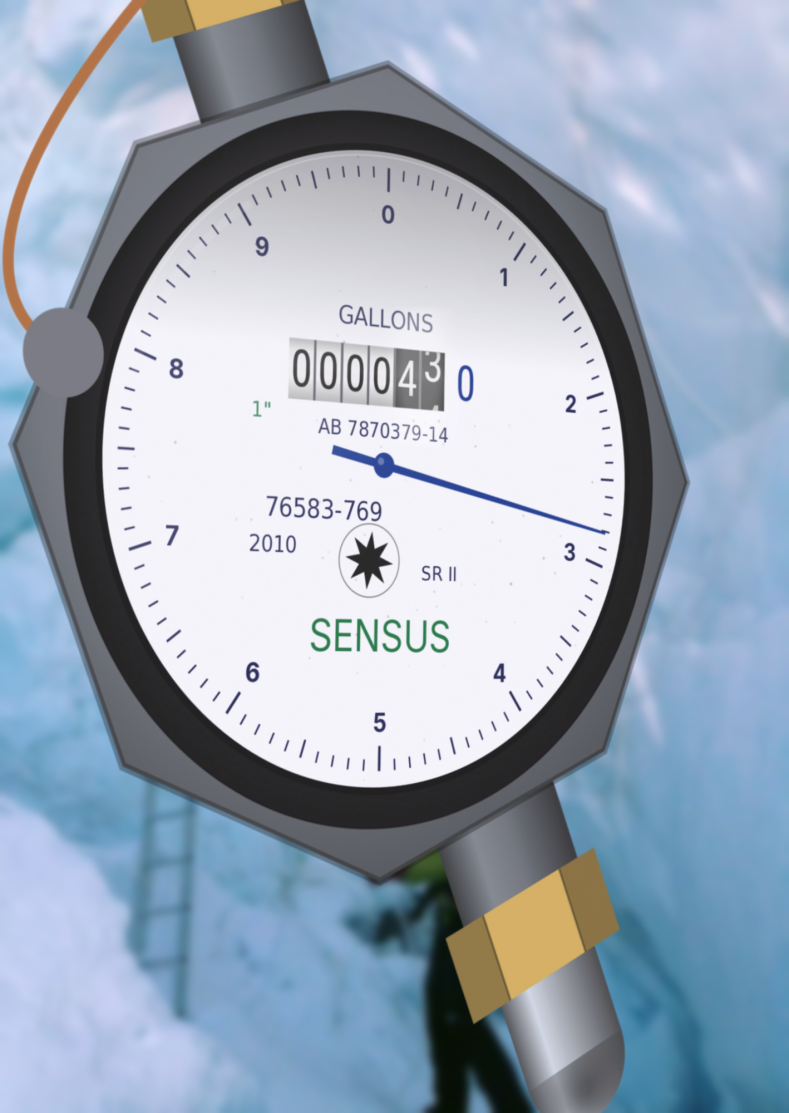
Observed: 432.8 gal
